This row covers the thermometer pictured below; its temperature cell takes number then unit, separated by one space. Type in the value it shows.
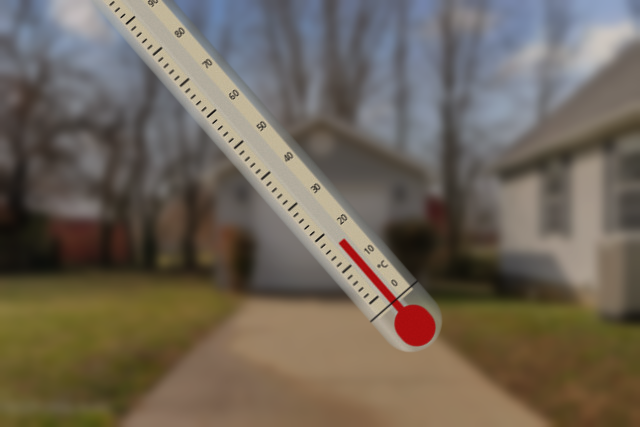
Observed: 16 °C
